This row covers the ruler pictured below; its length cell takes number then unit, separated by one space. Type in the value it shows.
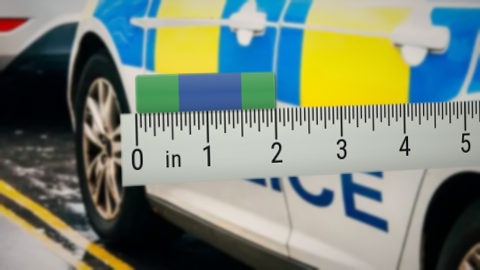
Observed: 2 in
